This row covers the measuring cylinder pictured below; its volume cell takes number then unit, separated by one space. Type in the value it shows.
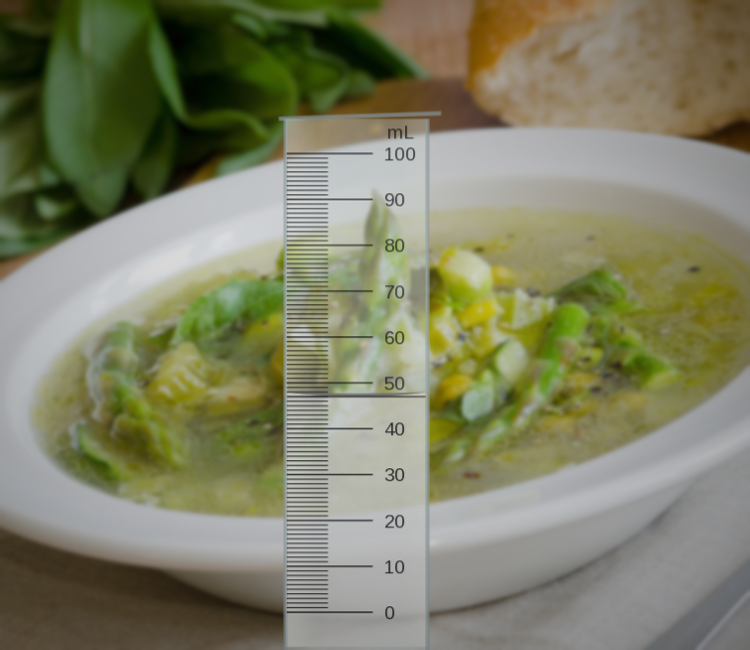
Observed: 47 mL
